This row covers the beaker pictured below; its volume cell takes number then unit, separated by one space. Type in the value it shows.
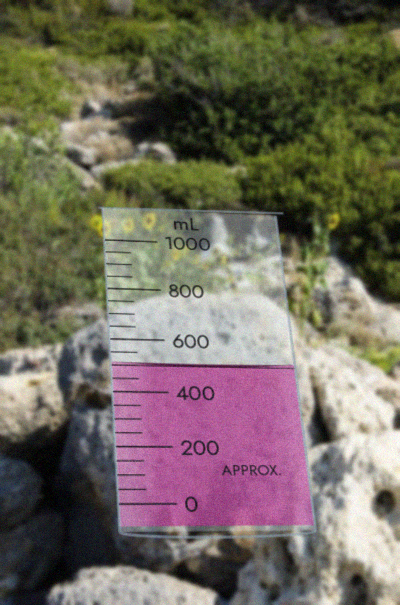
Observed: 500 mL
